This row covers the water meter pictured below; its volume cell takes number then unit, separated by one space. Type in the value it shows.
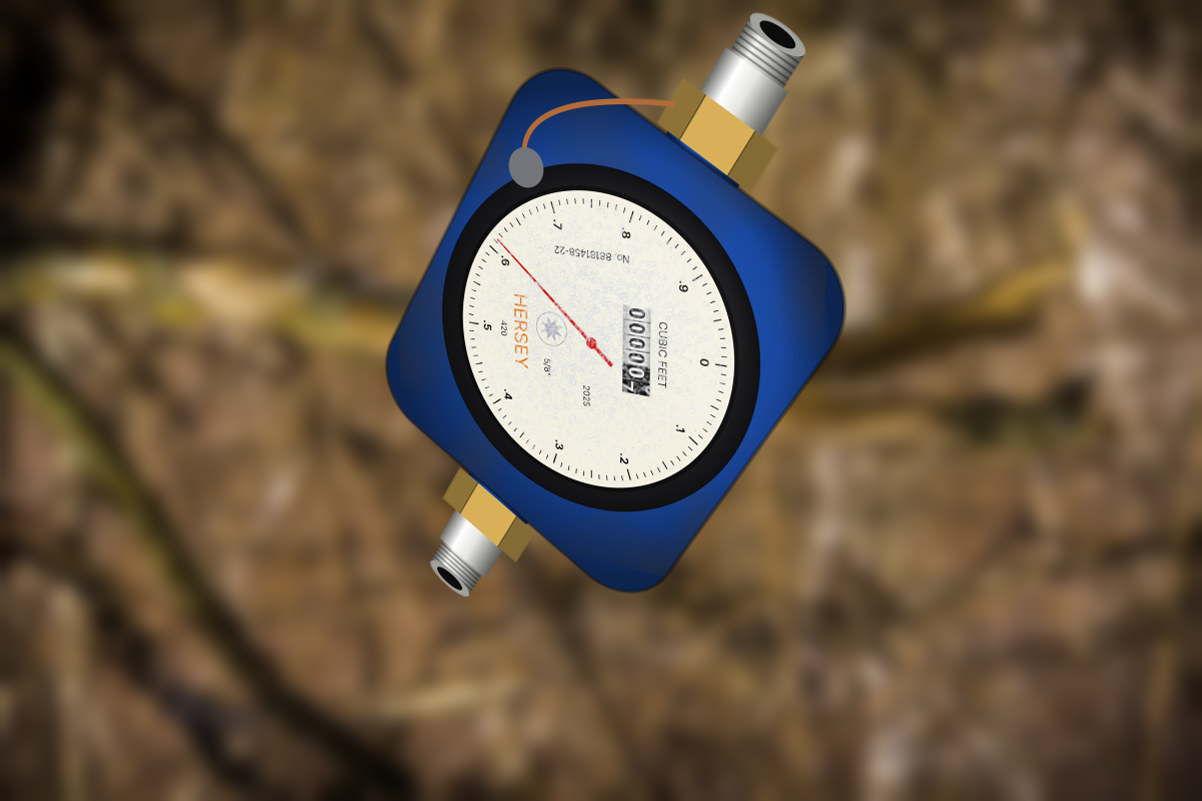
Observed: 6.61 ft³
